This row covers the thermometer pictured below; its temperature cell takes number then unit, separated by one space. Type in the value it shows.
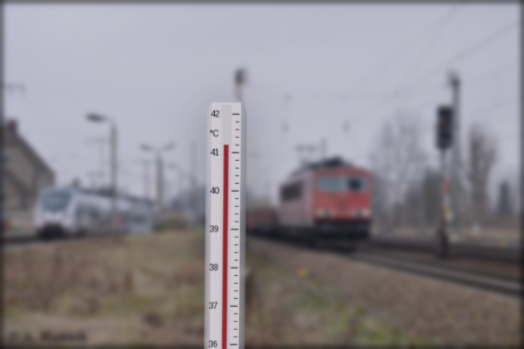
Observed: 41.2 °C
